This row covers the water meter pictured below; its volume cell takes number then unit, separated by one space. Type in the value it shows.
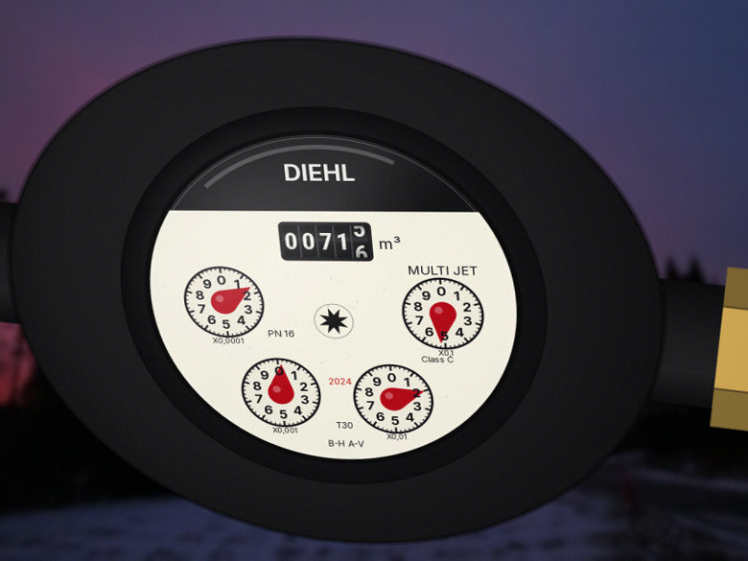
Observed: 715.5201 m³
